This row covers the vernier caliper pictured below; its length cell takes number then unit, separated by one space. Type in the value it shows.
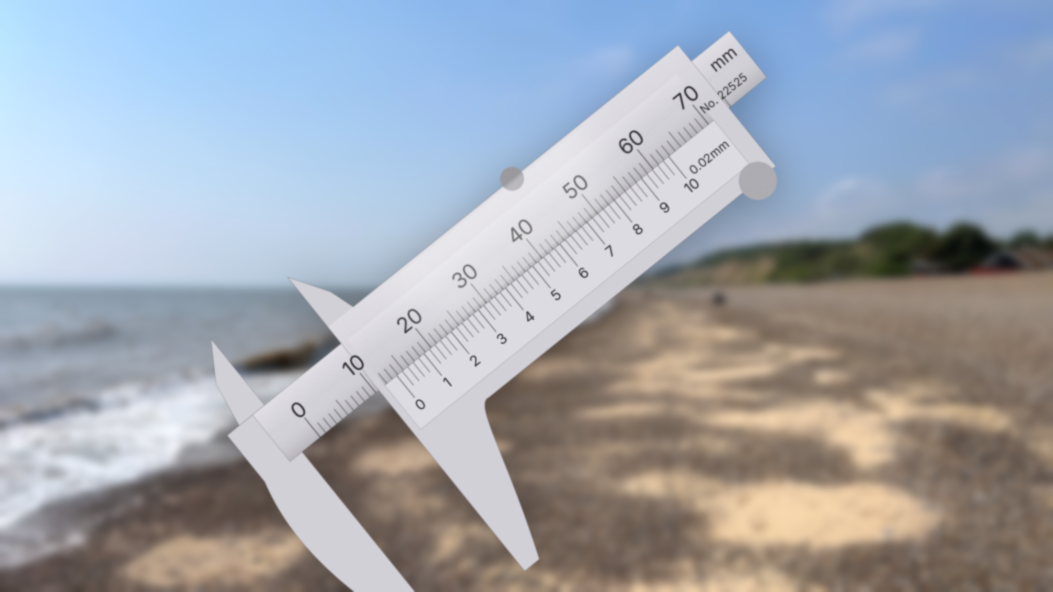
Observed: 13.8 mm
